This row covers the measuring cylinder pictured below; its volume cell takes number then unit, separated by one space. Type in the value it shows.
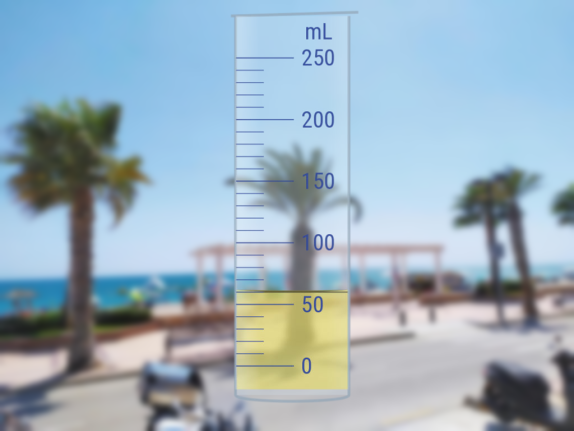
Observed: 60 mL
